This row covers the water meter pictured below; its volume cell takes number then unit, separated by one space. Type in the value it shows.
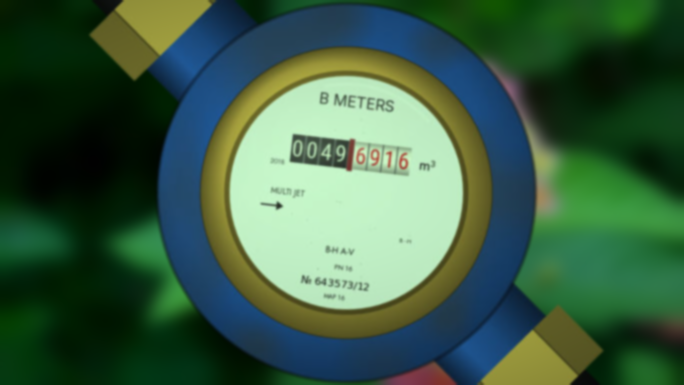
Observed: 49.6916 m³
